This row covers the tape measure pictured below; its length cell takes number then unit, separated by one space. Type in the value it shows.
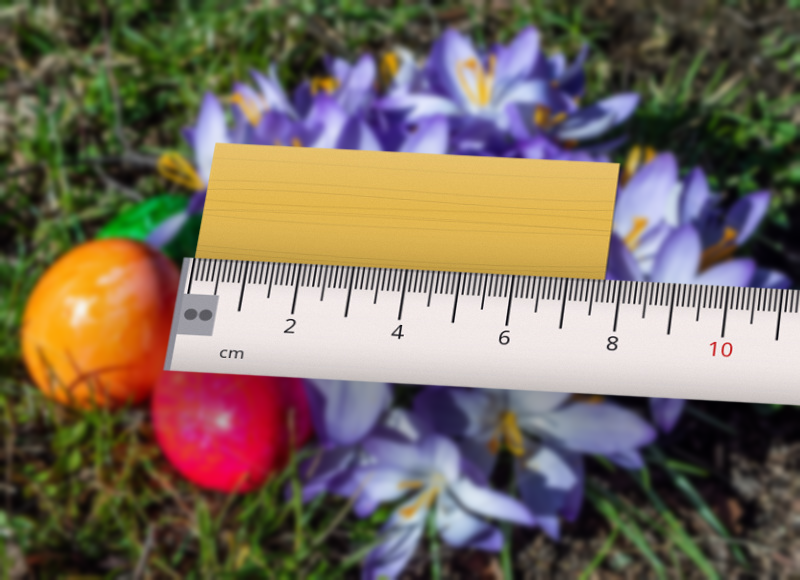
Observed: 7.7 cm
